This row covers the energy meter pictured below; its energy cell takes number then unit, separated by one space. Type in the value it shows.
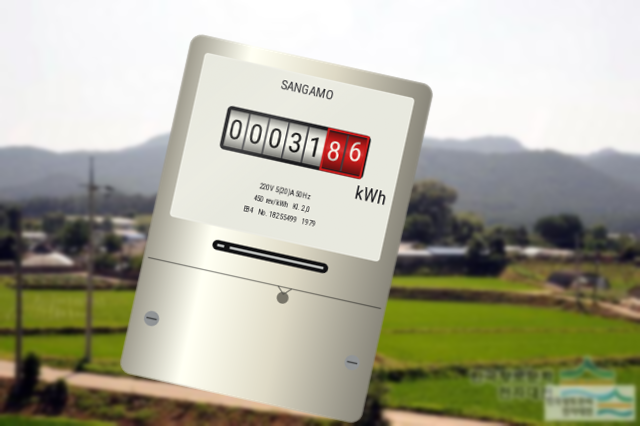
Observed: 31.86 kWh
